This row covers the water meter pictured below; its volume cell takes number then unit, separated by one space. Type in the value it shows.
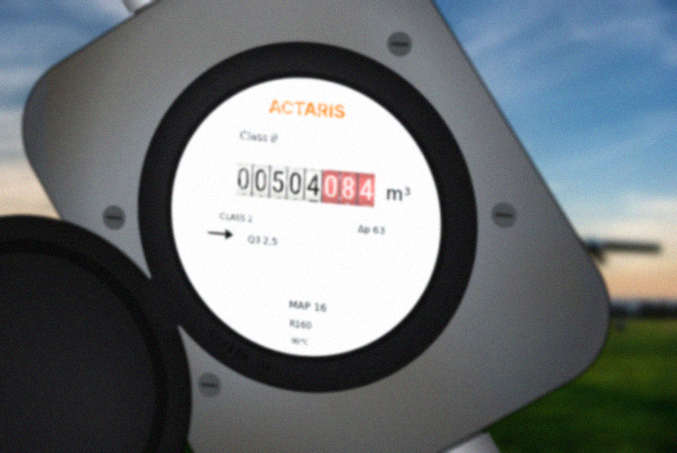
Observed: 504.084 m³
